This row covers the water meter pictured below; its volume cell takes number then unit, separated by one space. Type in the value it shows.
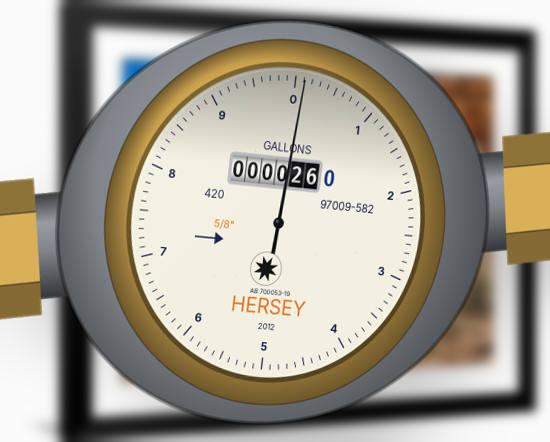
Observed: 260.1 gal
